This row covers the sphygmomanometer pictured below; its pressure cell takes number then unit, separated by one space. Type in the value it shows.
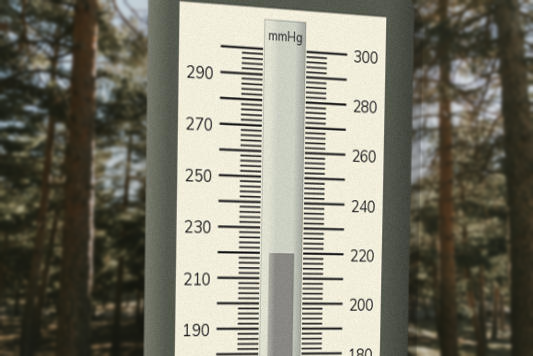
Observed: 220 mmHg
